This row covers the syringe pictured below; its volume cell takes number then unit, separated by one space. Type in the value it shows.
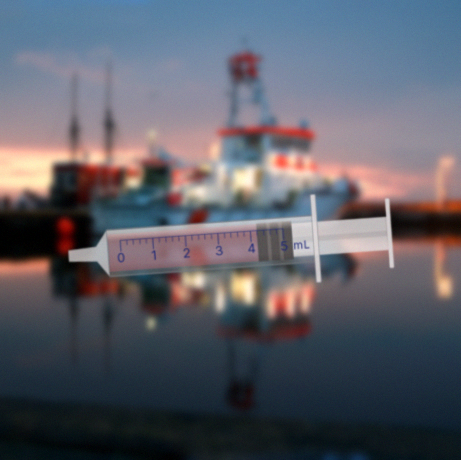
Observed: 4.2 mL
